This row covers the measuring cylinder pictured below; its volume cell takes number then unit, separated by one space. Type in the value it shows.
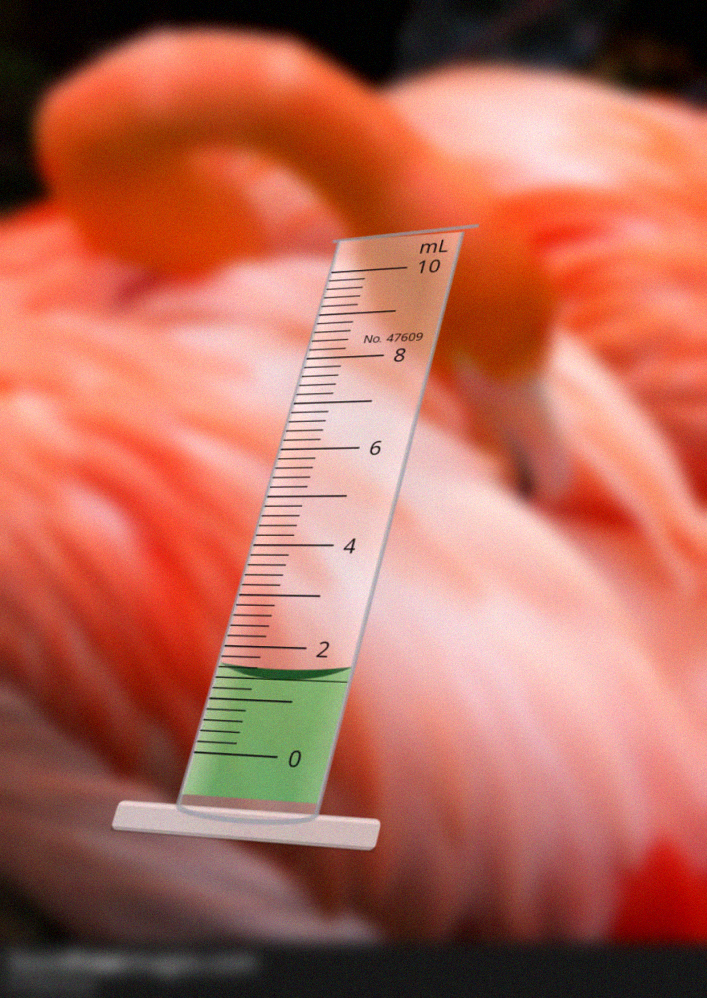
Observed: 1.4 mL
